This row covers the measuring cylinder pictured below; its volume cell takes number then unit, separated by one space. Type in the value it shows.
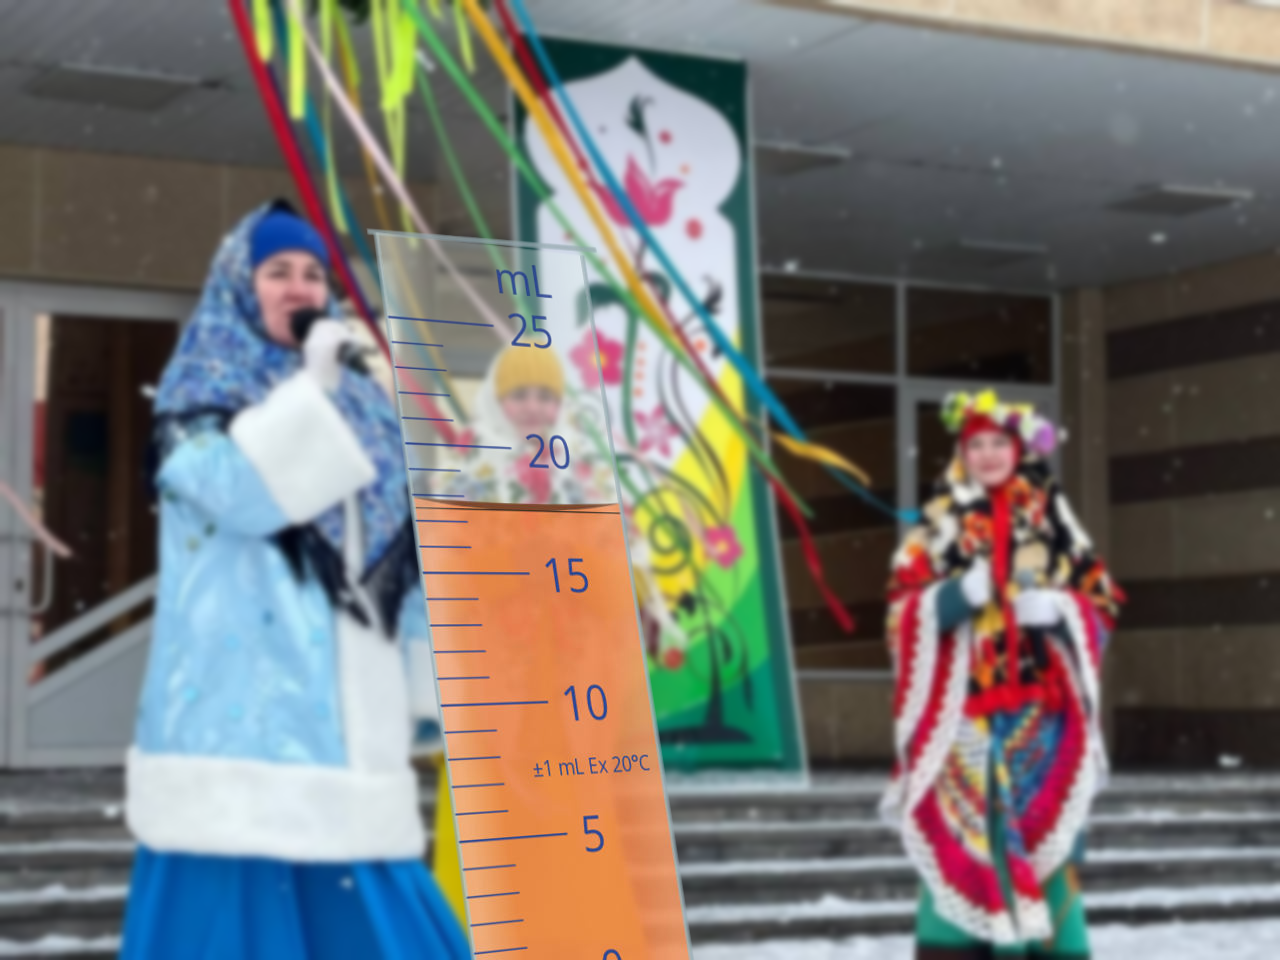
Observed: 17.5 mL
